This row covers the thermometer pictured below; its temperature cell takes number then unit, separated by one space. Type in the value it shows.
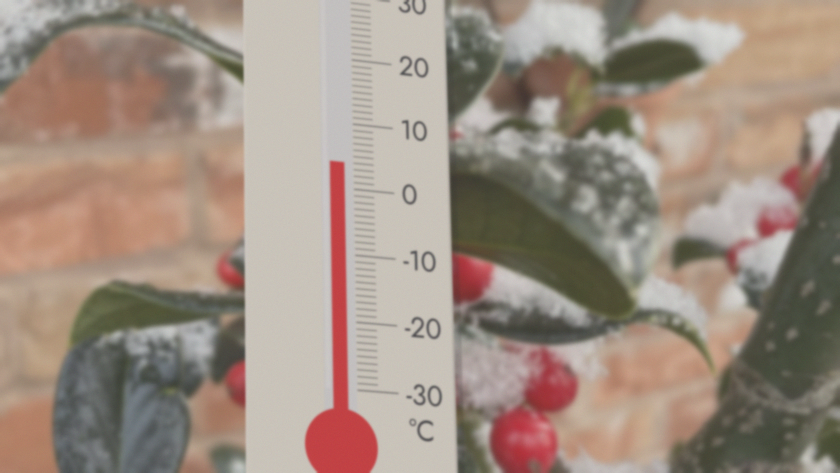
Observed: 4 °C
